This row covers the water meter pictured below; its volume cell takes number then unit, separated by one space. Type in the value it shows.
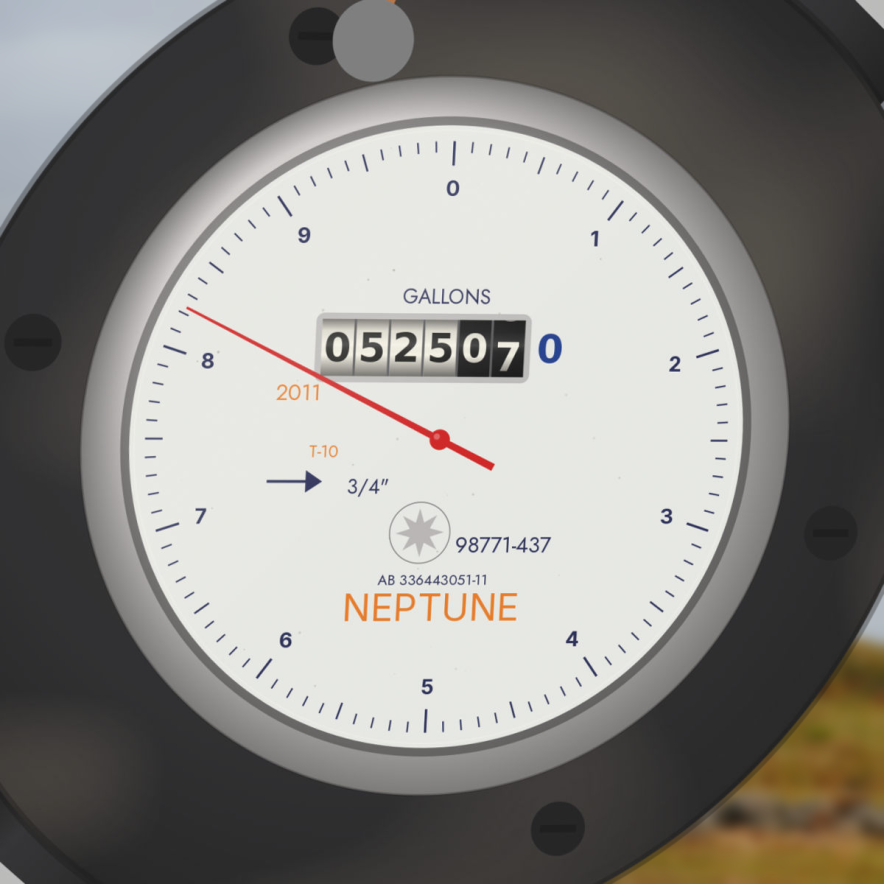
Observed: 525068.2 gal
